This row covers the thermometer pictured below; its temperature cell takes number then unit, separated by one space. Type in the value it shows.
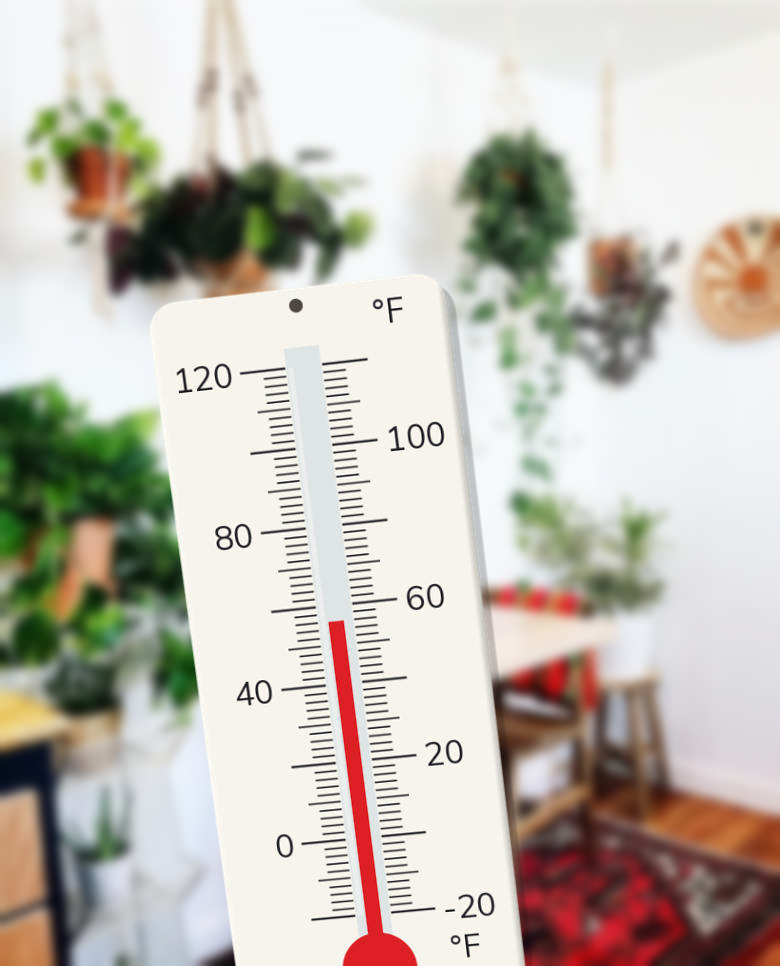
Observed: 56 °F
